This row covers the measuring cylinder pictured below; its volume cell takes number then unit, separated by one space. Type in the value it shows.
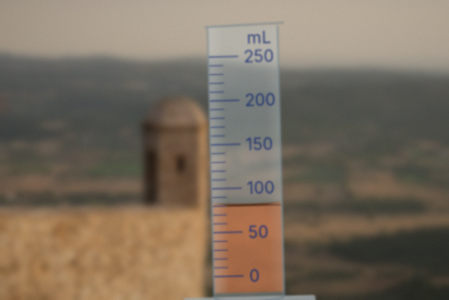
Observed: 80 mL
